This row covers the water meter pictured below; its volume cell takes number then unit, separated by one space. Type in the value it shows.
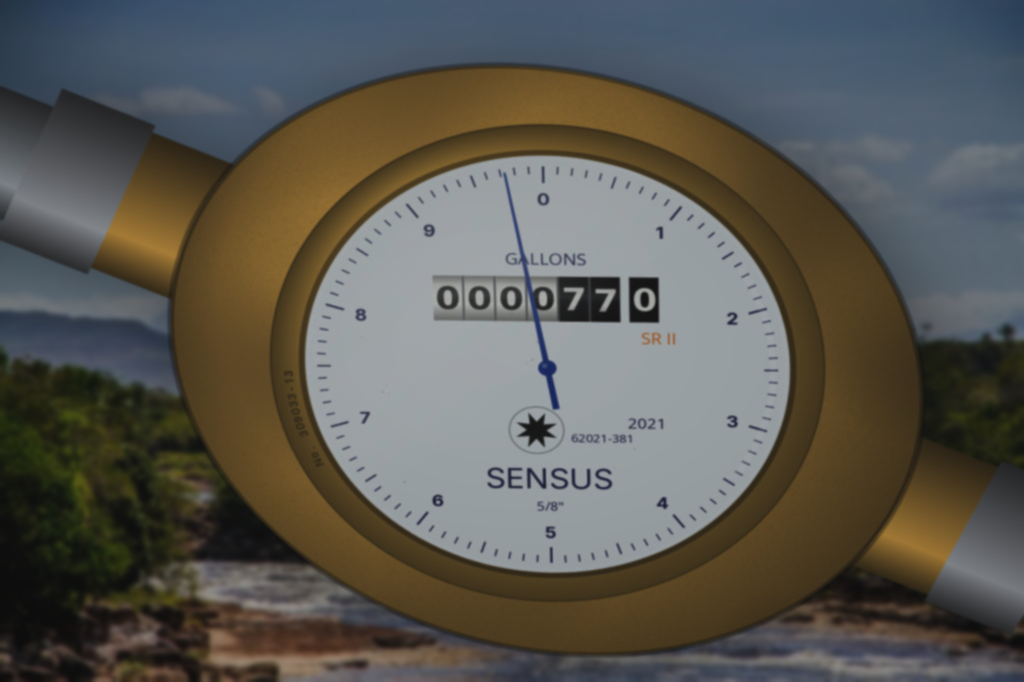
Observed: 769.7 gal
